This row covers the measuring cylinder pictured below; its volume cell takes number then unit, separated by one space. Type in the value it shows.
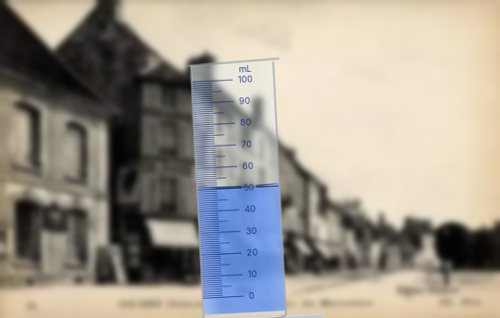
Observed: 50 mL
